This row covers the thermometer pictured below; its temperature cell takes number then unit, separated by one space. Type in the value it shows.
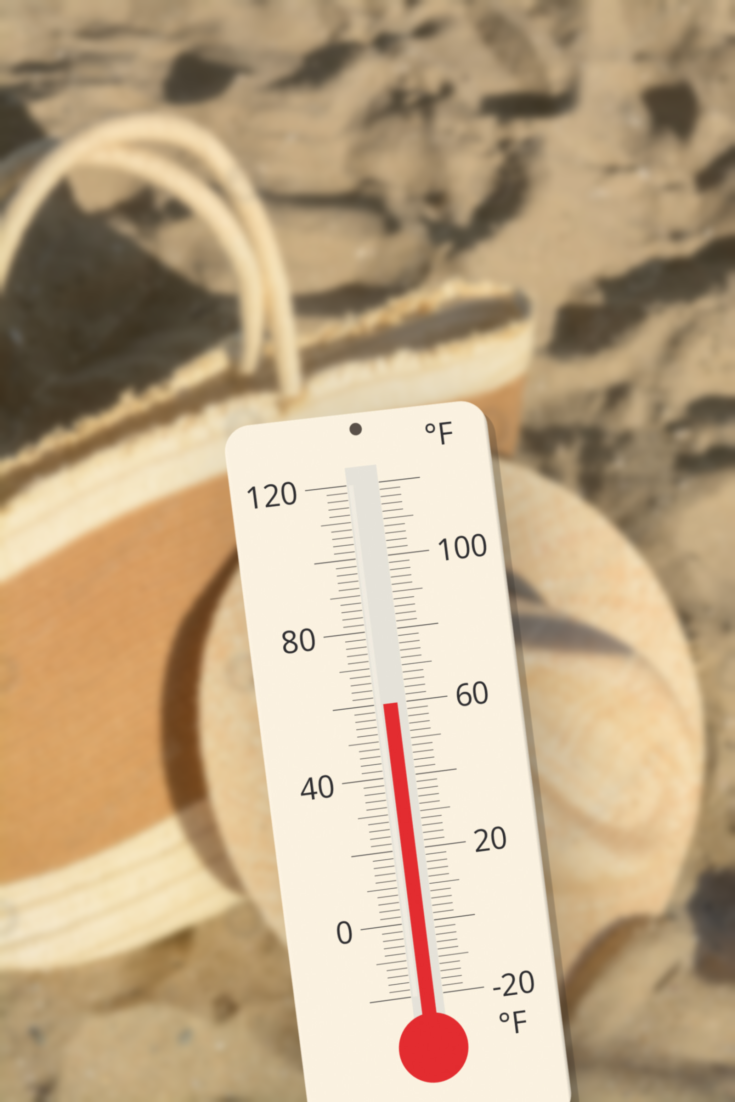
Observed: 60 °F
